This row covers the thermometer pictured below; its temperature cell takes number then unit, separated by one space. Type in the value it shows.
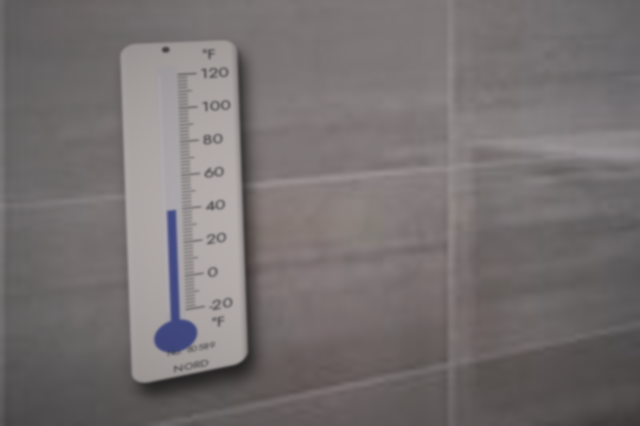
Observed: 40 °F
